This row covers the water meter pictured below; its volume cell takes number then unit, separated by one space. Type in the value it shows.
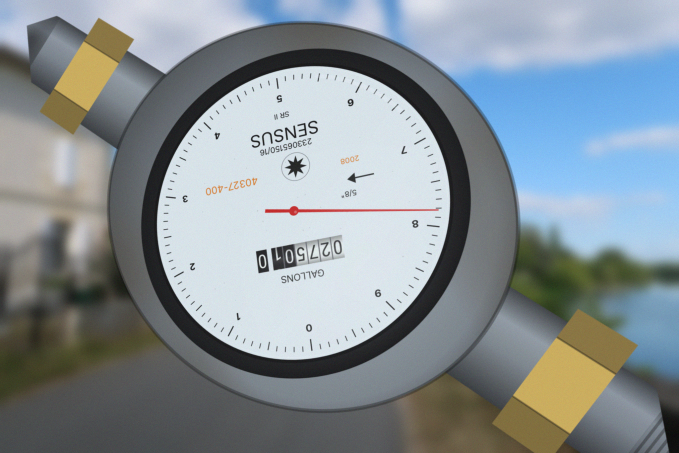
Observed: 275007.8 gal
